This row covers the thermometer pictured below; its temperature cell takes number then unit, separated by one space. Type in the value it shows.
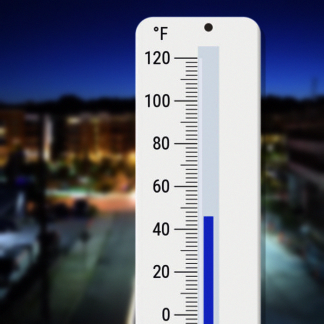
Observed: 46 °F
